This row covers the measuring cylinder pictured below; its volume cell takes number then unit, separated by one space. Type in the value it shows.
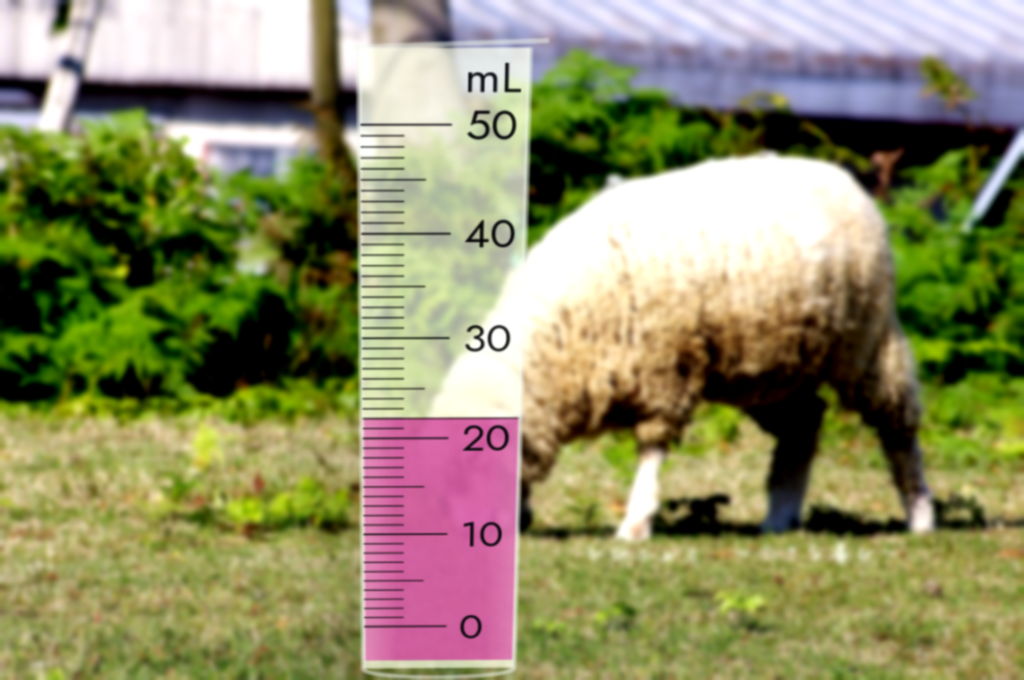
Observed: 22 mL
